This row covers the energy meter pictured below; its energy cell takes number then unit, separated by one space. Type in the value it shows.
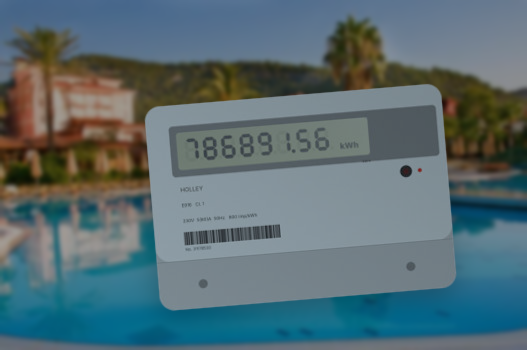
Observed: 786891.56 kWh
